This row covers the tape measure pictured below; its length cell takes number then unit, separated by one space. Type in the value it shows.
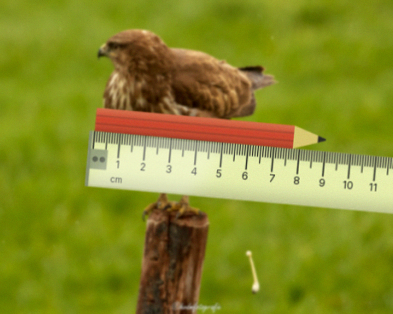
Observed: 9 cm
